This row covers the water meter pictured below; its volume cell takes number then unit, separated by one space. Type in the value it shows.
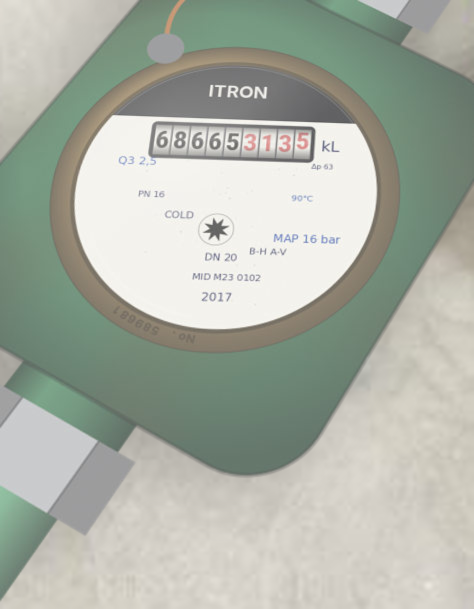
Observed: 68665.3135 kL
